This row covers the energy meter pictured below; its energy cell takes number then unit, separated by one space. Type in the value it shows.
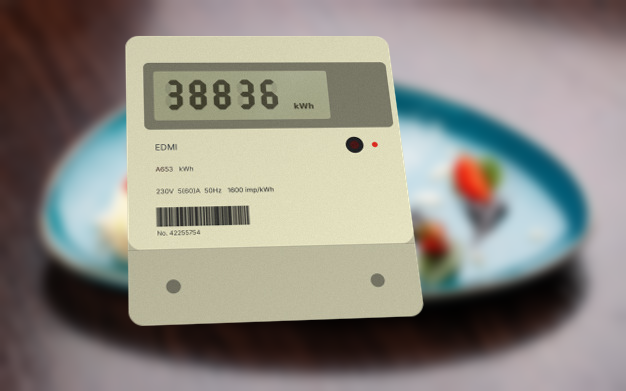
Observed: 38836 kWh
